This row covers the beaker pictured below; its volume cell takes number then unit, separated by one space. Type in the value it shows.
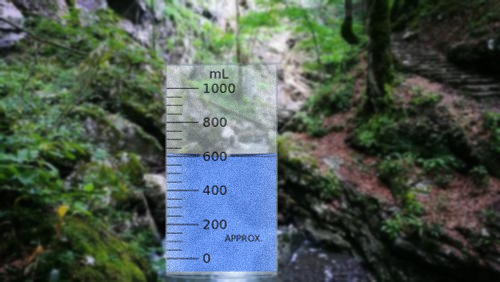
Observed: 600 mL
